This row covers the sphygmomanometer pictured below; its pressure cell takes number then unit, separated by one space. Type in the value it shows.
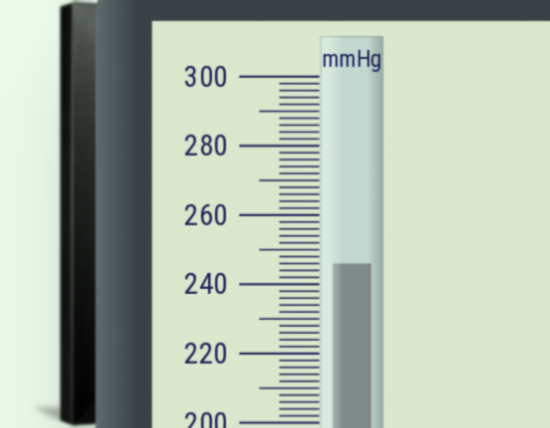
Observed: 246 mmHg
